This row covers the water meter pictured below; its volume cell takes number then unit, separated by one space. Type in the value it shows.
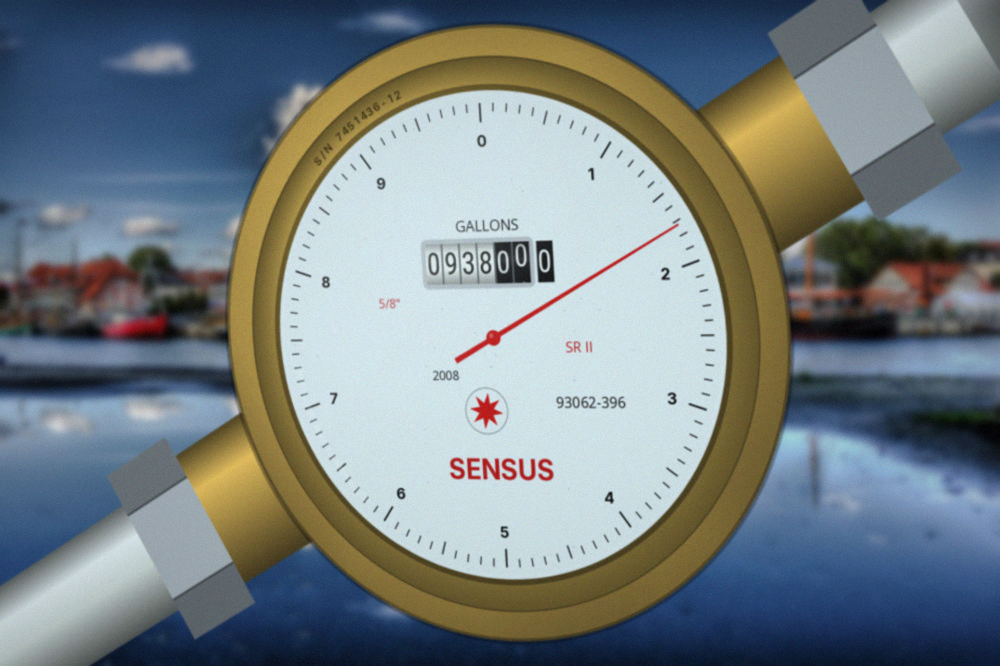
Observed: 938001.7 gal
